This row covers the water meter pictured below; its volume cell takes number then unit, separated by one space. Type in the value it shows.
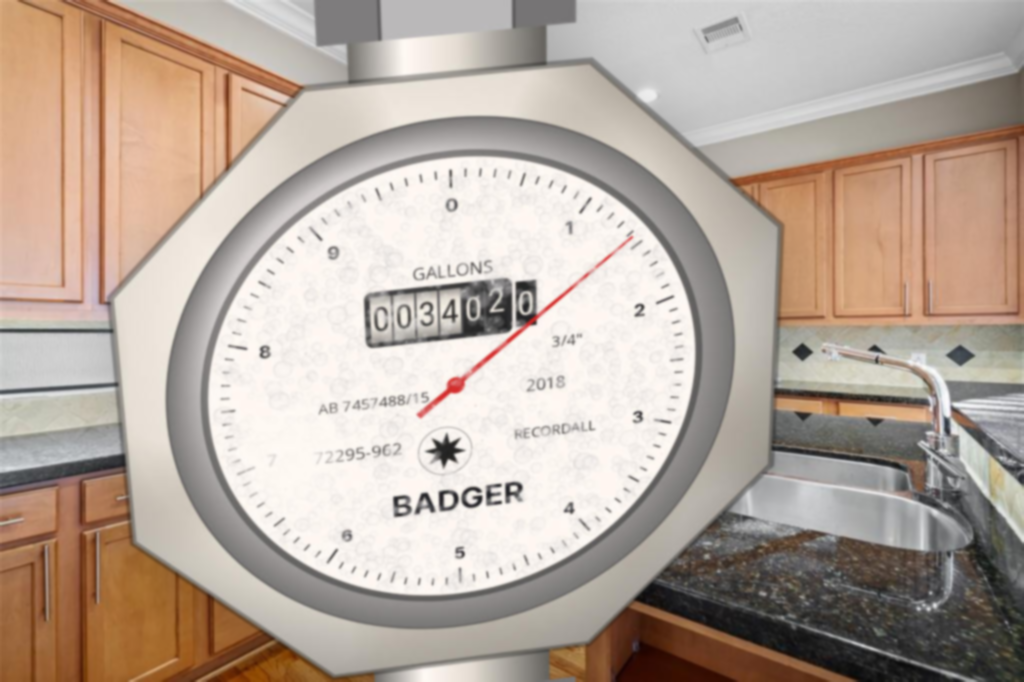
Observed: 34021.4 gal
